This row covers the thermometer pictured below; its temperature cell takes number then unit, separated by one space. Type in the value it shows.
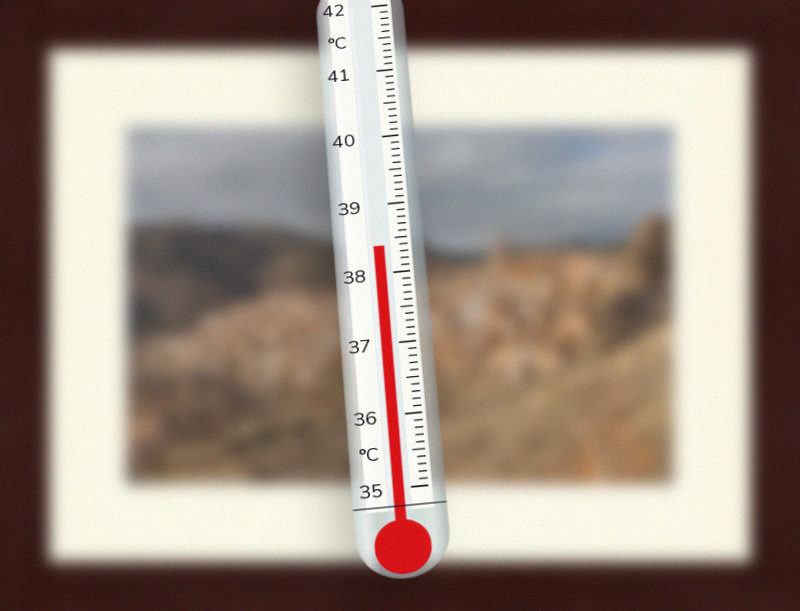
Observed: 38.4 °C
